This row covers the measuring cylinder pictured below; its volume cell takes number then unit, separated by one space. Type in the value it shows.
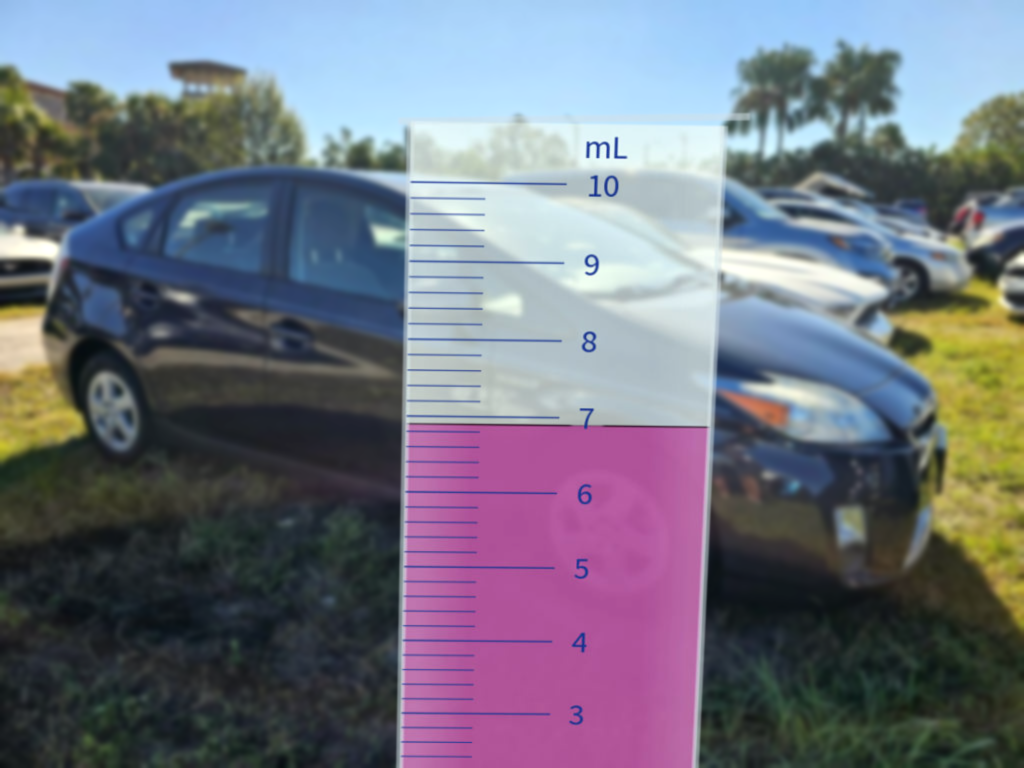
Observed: 6.9 mL
